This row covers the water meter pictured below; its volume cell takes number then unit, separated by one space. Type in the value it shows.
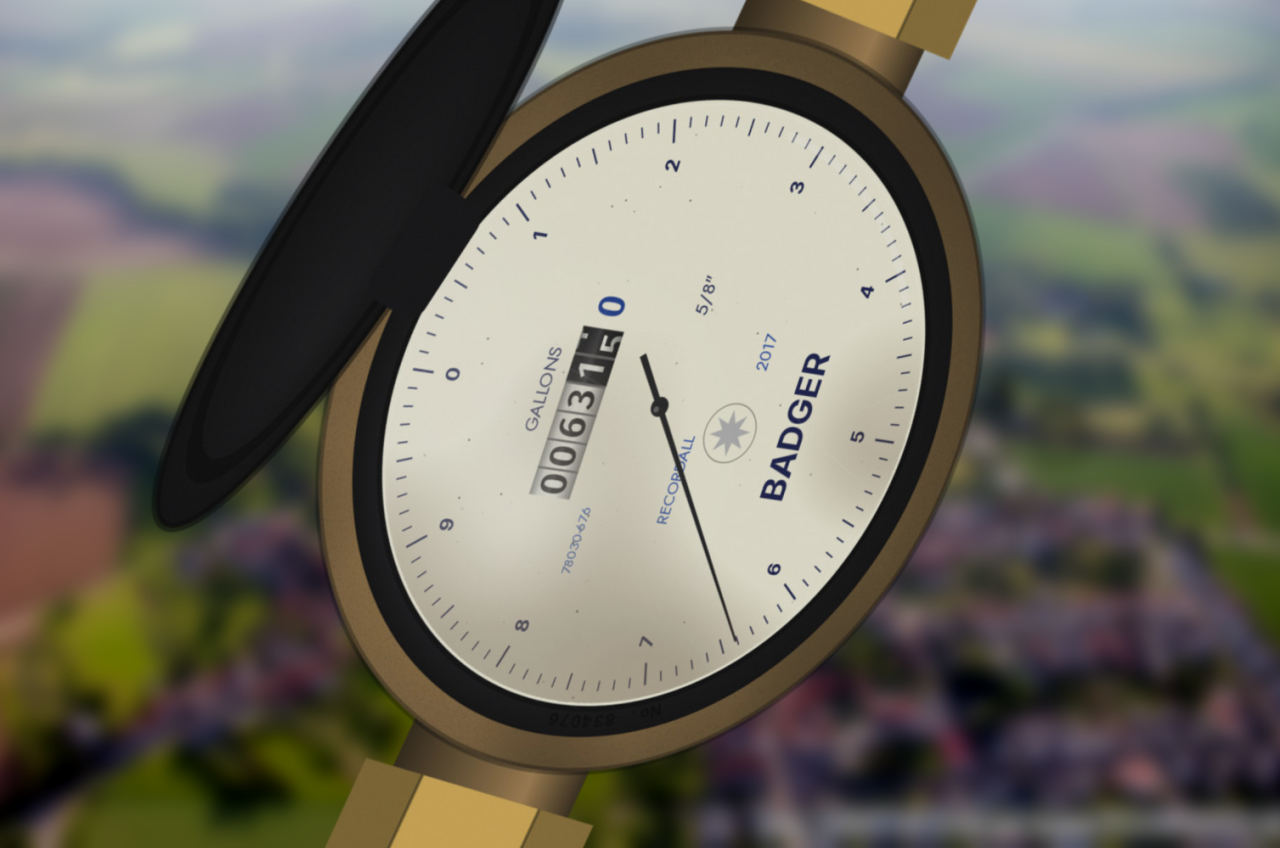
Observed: 63146.4 gal
